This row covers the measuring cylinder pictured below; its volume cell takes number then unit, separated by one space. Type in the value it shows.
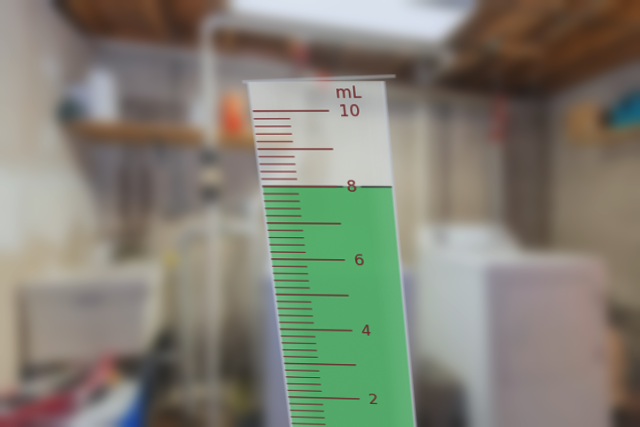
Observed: 8 mL
